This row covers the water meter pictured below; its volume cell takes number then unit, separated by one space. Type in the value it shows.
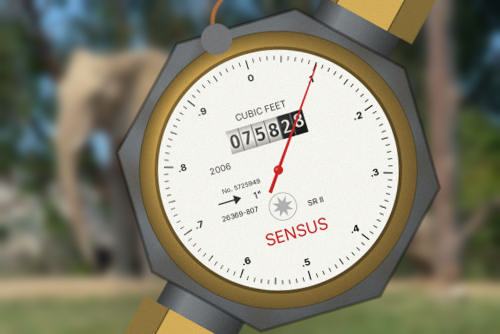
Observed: 75828.10 ft³
